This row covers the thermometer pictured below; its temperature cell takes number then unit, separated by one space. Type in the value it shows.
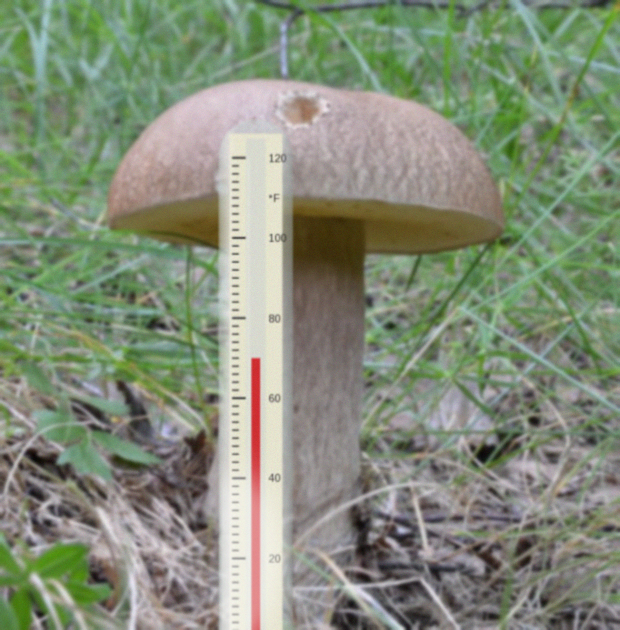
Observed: 70 °F
